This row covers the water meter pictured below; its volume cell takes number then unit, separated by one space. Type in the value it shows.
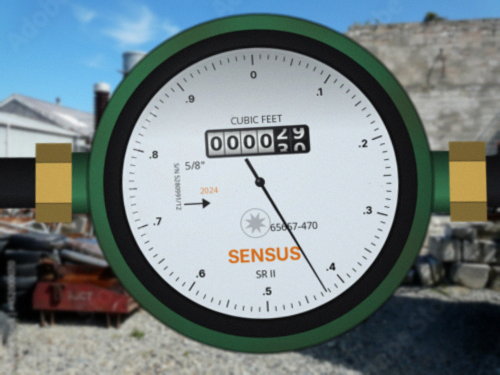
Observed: 29.42 ft³
